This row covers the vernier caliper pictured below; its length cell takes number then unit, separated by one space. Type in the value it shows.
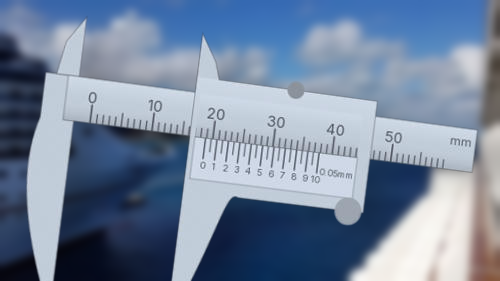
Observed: 18.8 mm
